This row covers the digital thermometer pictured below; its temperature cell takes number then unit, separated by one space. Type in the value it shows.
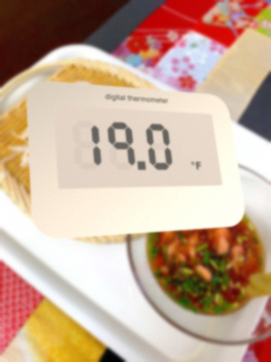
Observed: 19.0 °F
